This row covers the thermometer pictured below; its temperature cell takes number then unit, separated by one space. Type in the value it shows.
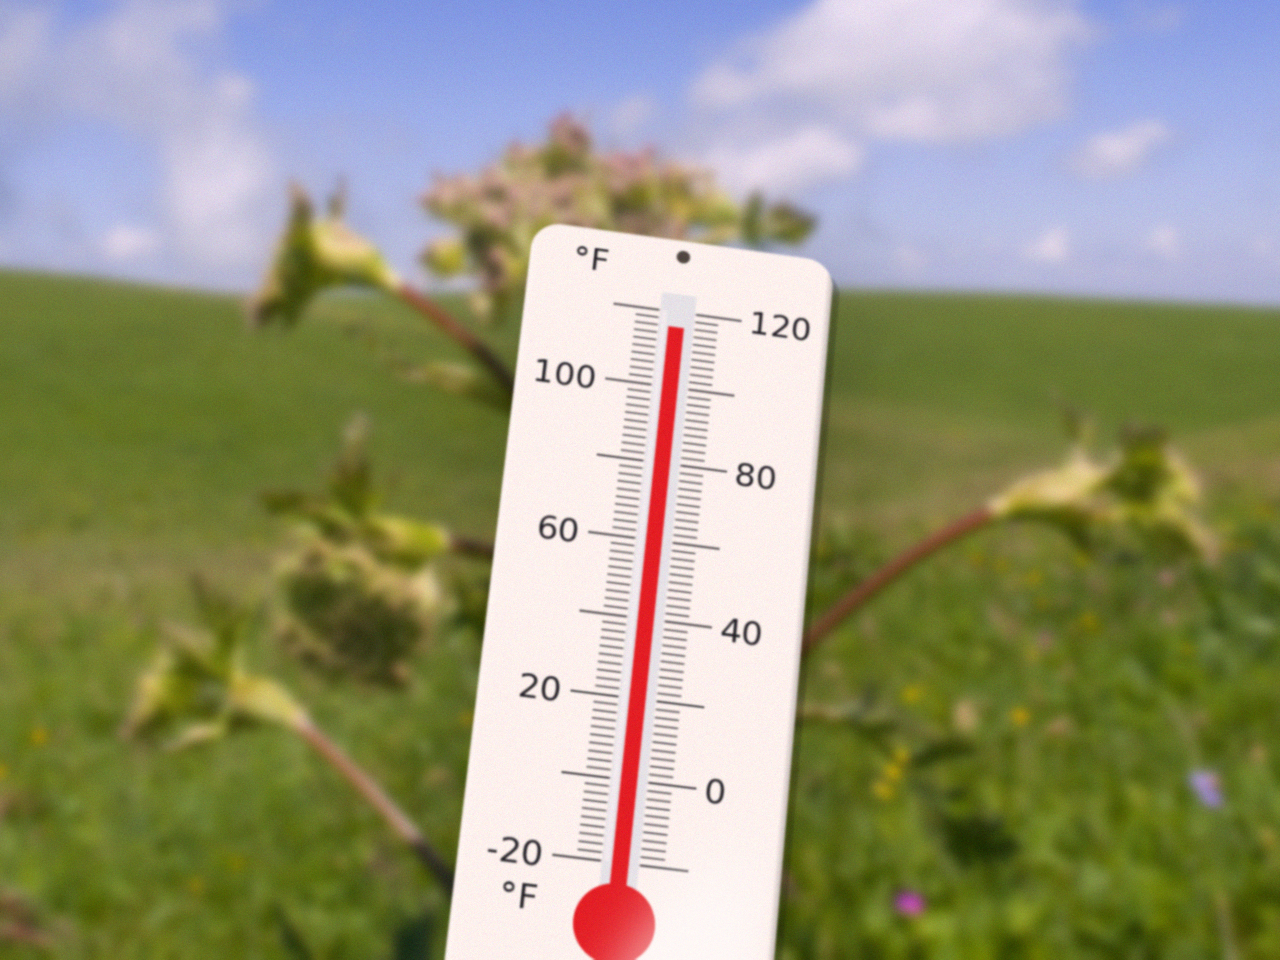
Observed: 116 °F
